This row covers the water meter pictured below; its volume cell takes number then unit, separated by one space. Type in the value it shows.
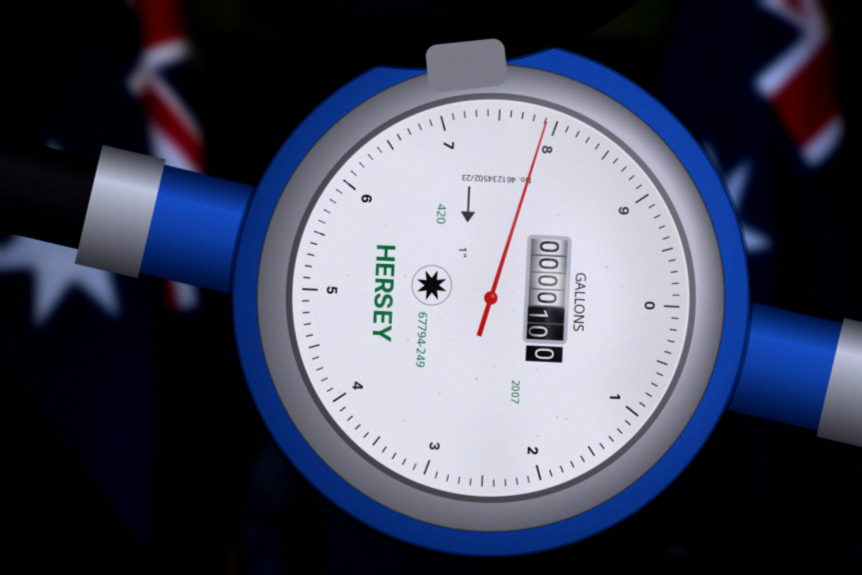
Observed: 97.9 gal
